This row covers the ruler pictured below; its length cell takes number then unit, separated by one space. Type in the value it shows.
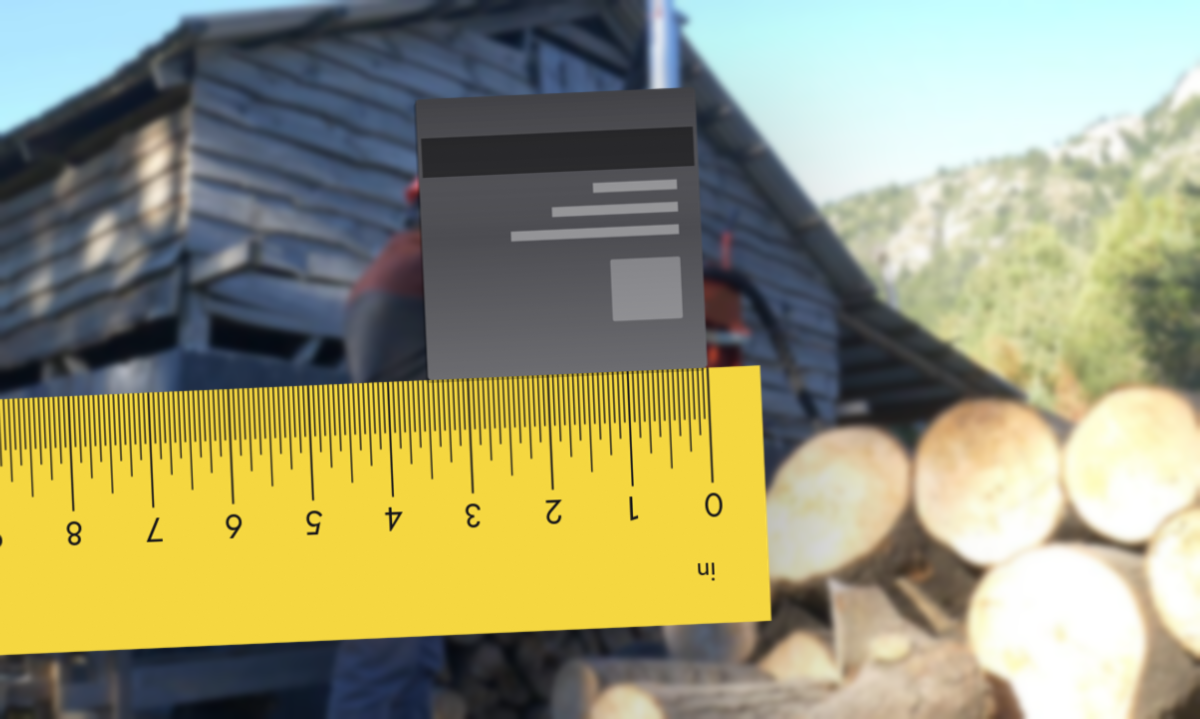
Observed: 3.5 in
